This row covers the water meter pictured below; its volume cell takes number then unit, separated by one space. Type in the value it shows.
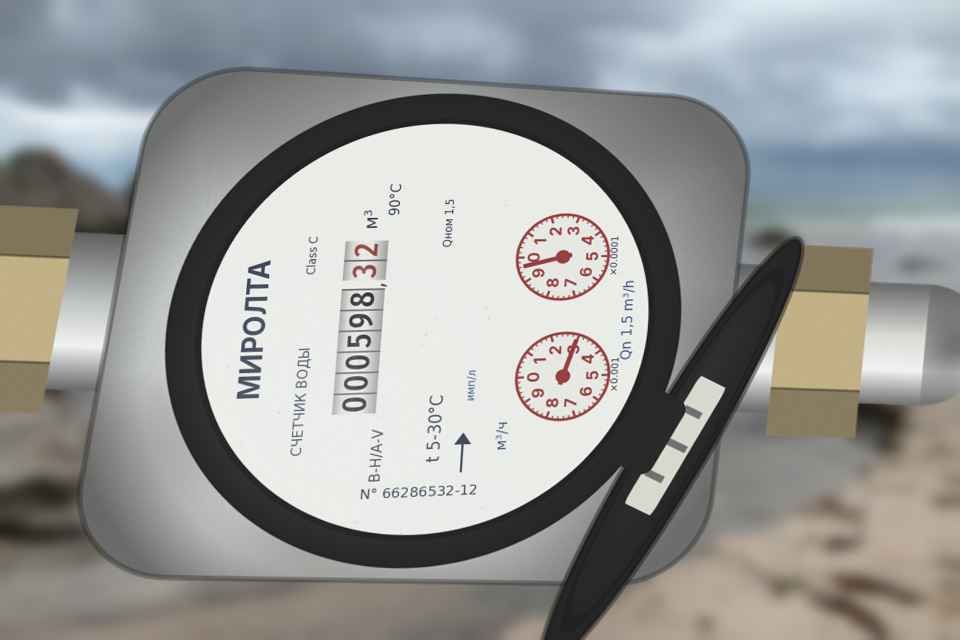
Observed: 598.3229 m³
